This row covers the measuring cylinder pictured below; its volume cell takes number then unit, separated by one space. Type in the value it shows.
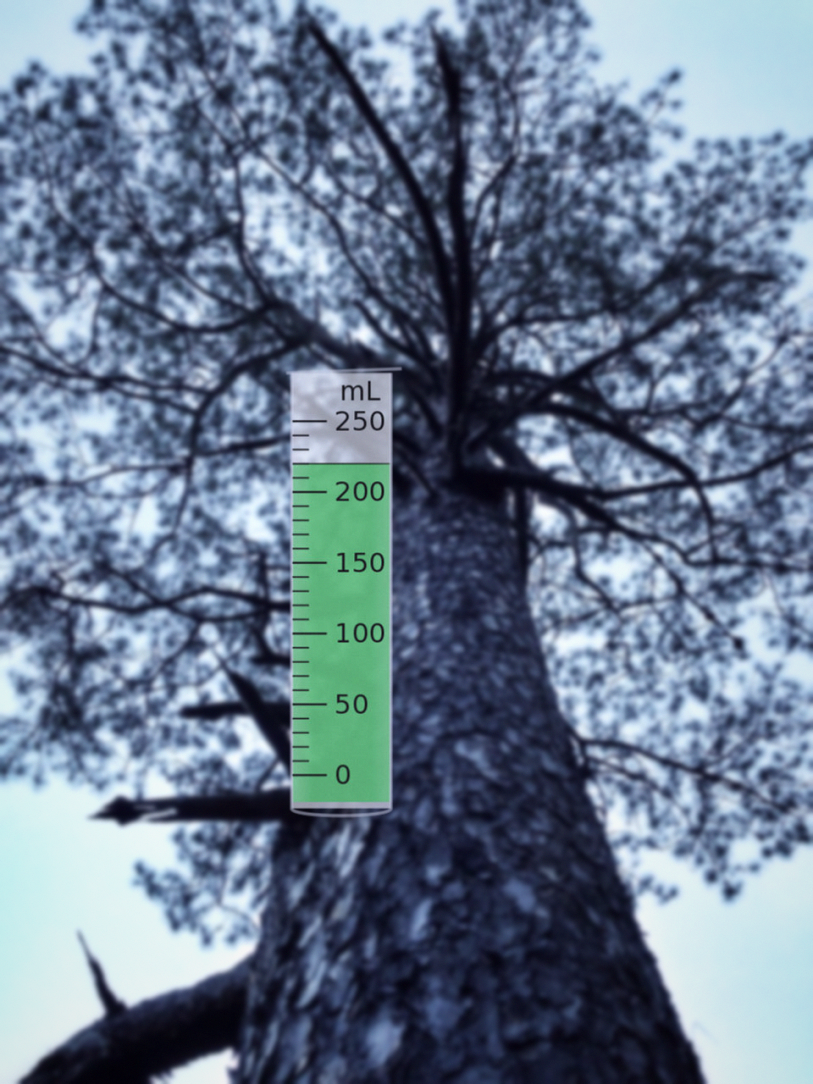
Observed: 220 mL
